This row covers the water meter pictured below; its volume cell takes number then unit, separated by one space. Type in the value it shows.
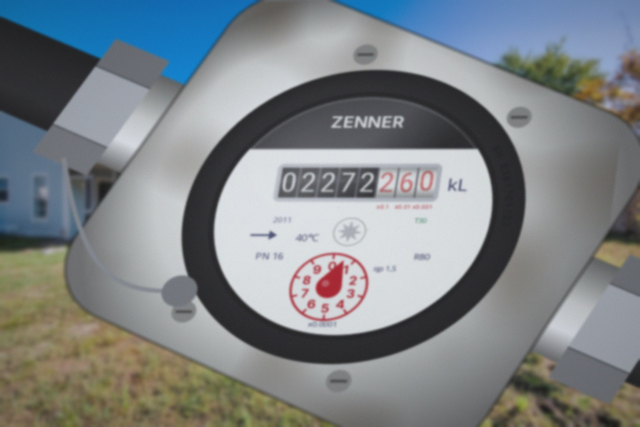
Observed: 2272.2600 kL
